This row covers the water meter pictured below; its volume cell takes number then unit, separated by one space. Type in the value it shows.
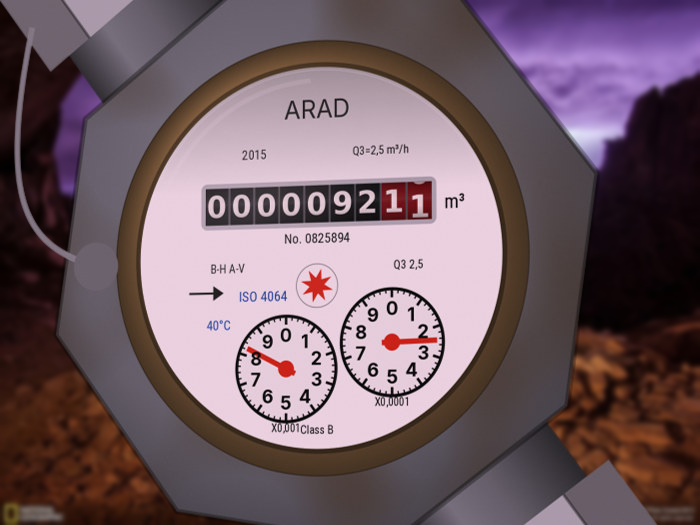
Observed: 92.1082 m³
